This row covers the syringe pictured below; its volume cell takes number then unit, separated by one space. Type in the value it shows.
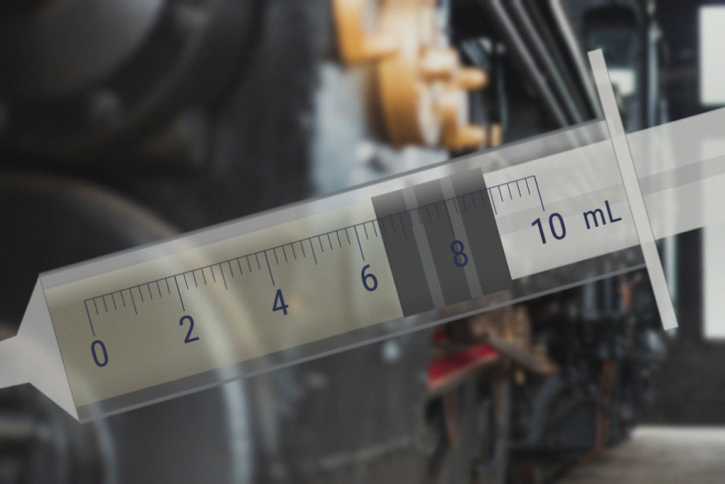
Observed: 6.5 mL
